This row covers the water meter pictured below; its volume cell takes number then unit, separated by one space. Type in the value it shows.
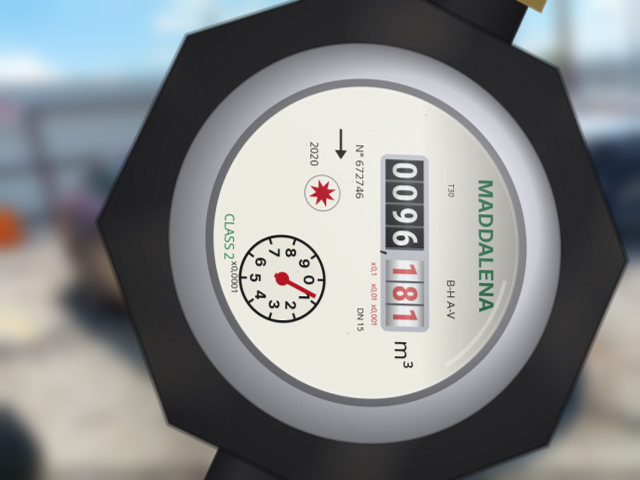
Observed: 96.1810 m³
